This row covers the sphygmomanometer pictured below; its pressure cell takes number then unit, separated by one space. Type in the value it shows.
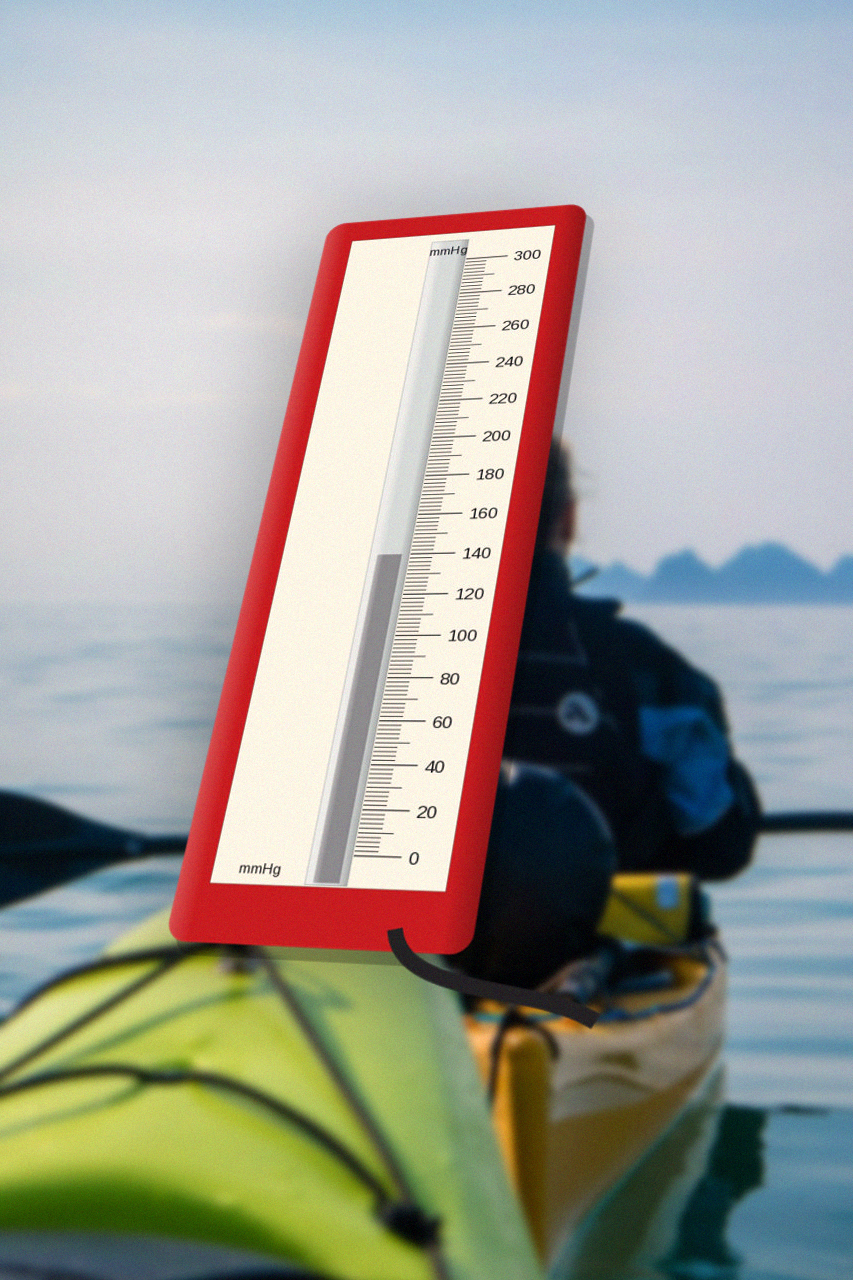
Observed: 140 mmHg
